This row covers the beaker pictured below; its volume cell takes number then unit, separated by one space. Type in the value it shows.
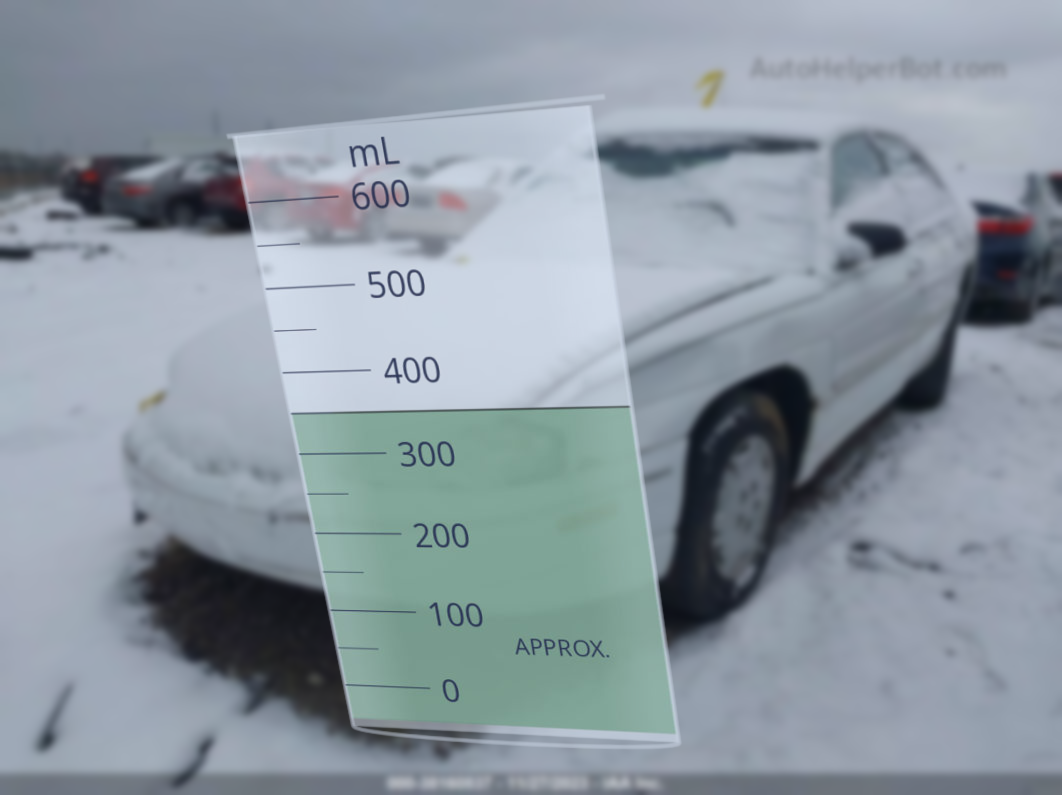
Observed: 350 mL
